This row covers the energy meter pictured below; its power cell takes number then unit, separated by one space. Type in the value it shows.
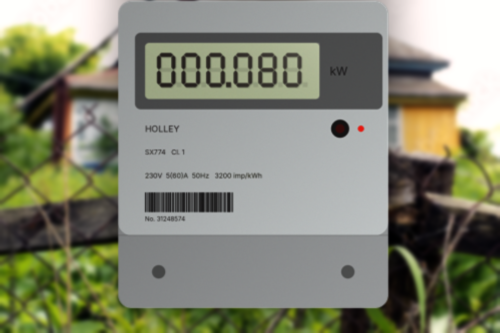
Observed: 0.080 kW
